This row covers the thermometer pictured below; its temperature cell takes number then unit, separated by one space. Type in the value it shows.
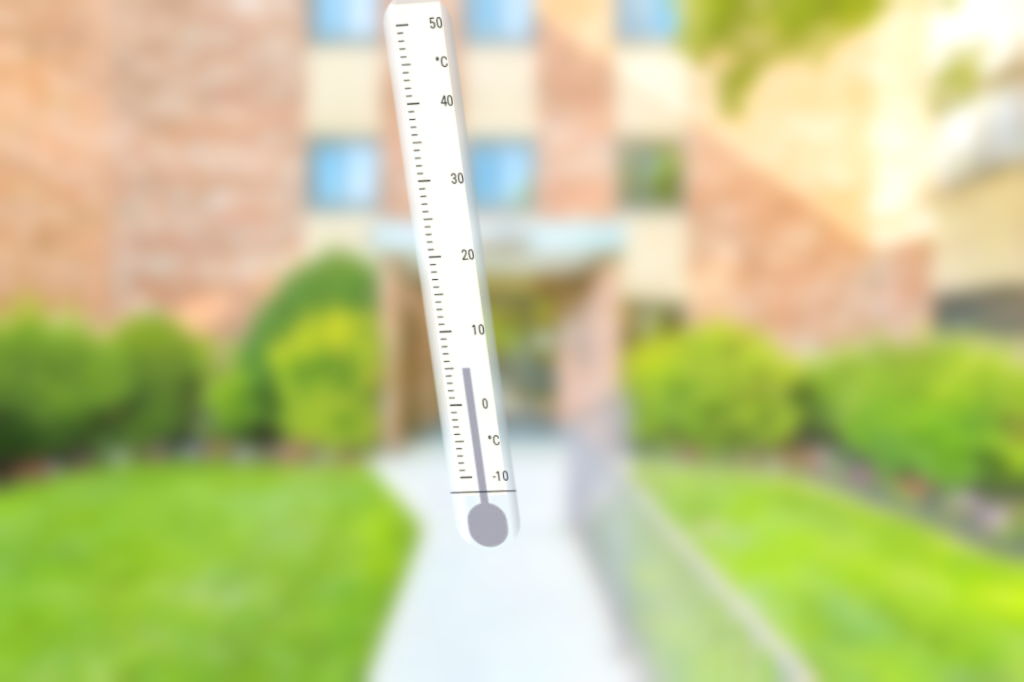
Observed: 5 °C
